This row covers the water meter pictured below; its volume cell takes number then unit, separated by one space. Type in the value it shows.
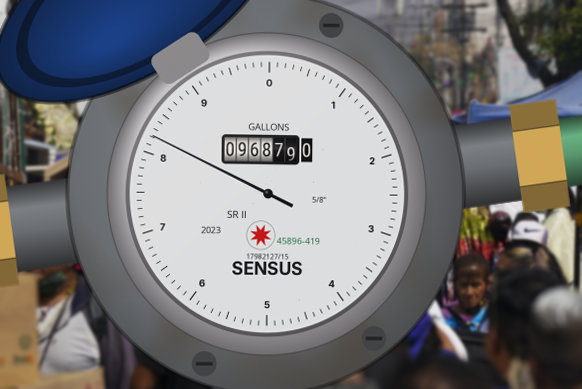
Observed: 968788.2 gal
